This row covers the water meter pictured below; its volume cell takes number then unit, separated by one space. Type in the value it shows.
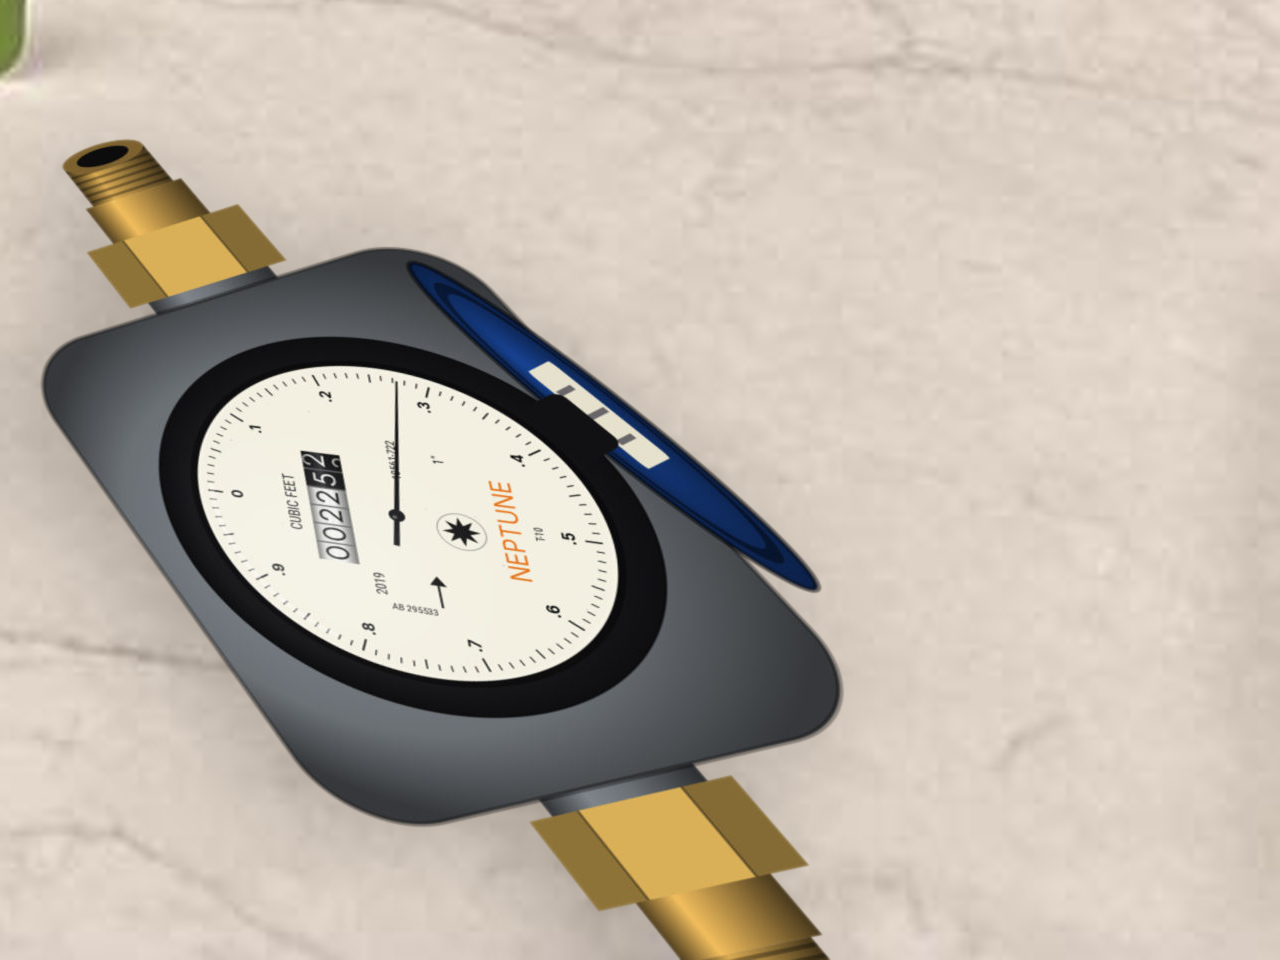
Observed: 2252.27 ft³
